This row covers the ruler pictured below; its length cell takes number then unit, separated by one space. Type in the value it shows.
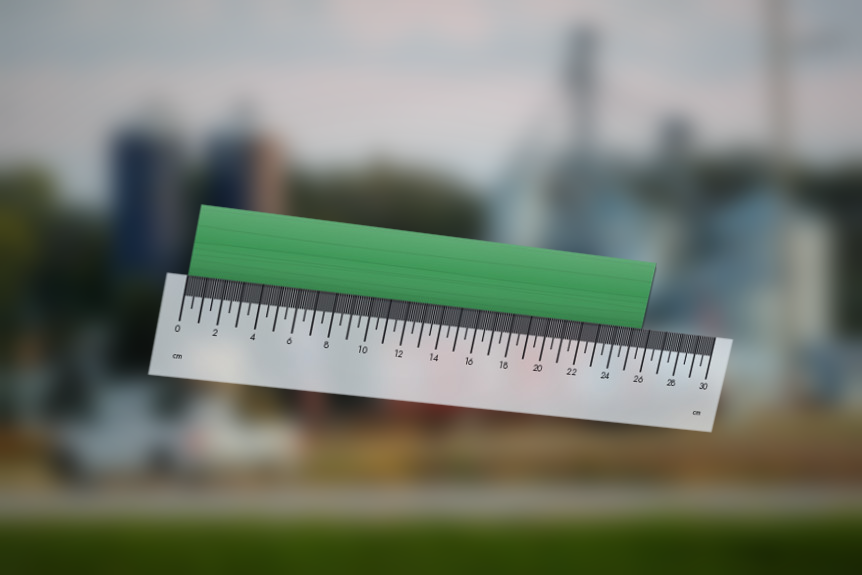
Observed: 25.5 cm
